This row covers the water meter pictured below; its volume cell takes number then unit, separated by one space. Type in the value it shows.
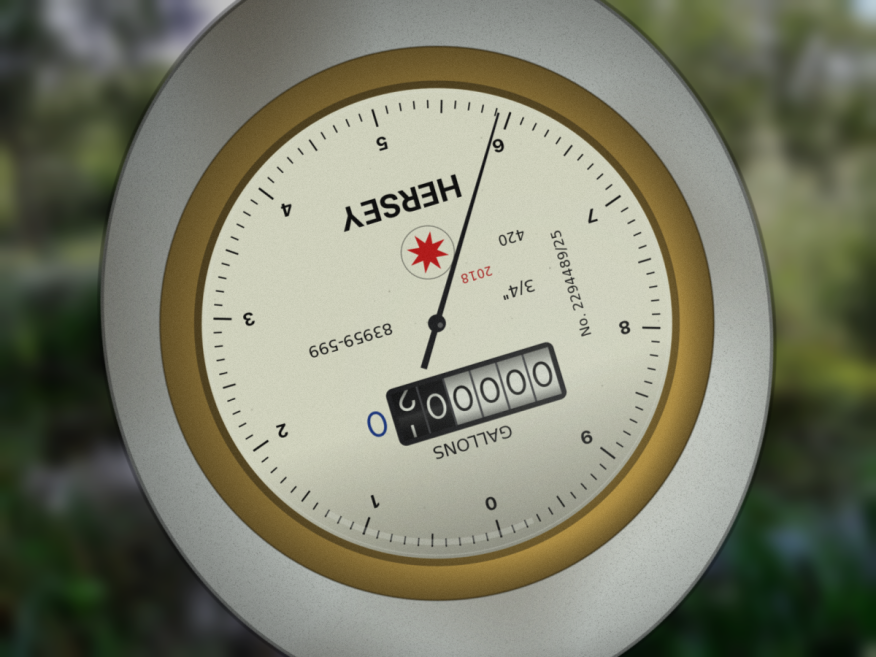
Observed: 15.9 gal
